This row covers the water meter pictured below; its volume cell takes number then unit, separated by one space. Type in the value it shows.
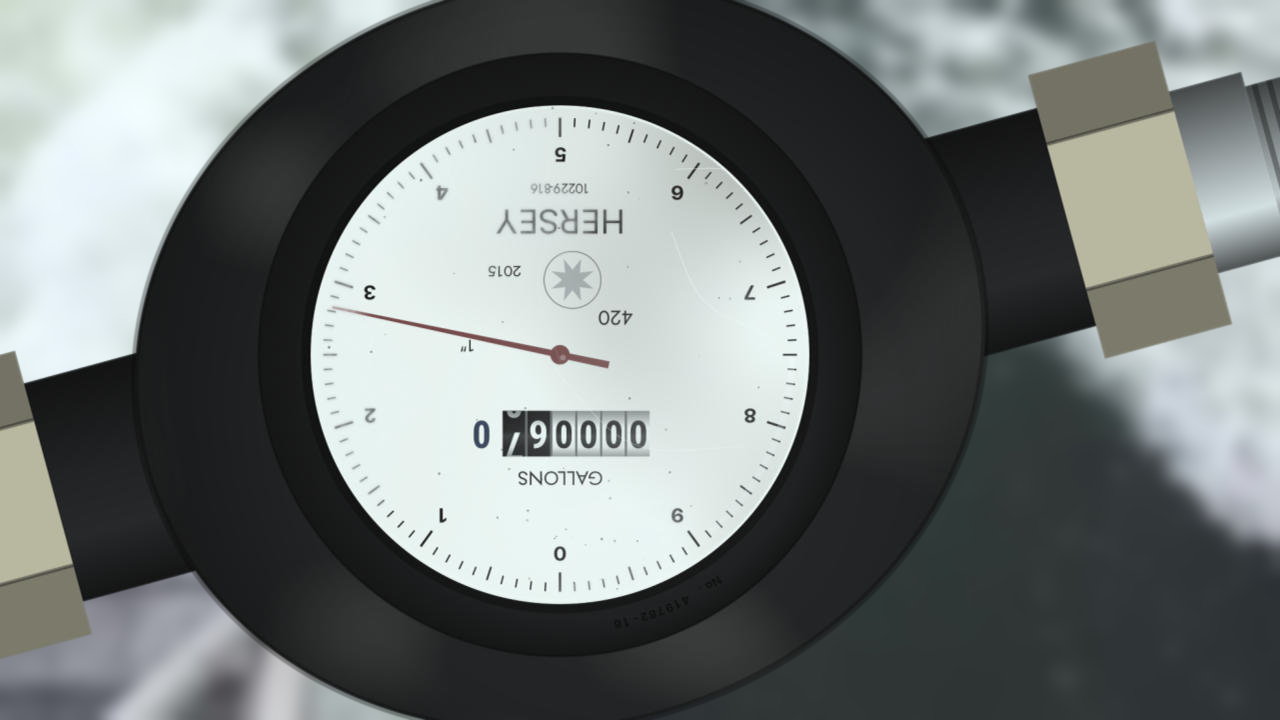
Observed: 672.8 gal
